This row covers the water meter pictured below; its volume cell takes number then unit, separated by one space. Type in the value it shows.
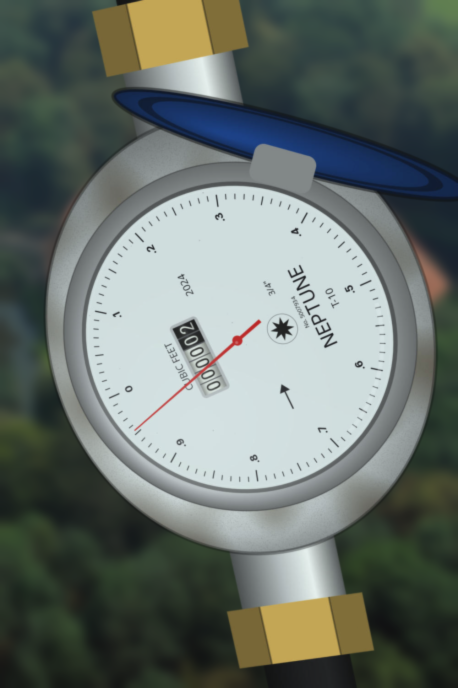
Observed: 1.95 ft³
